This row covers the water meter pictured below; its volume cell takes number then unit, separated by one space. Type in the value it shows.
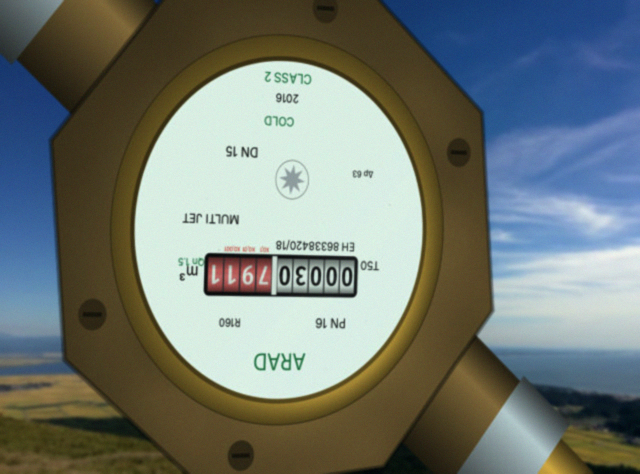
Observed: 30.7911 m³
